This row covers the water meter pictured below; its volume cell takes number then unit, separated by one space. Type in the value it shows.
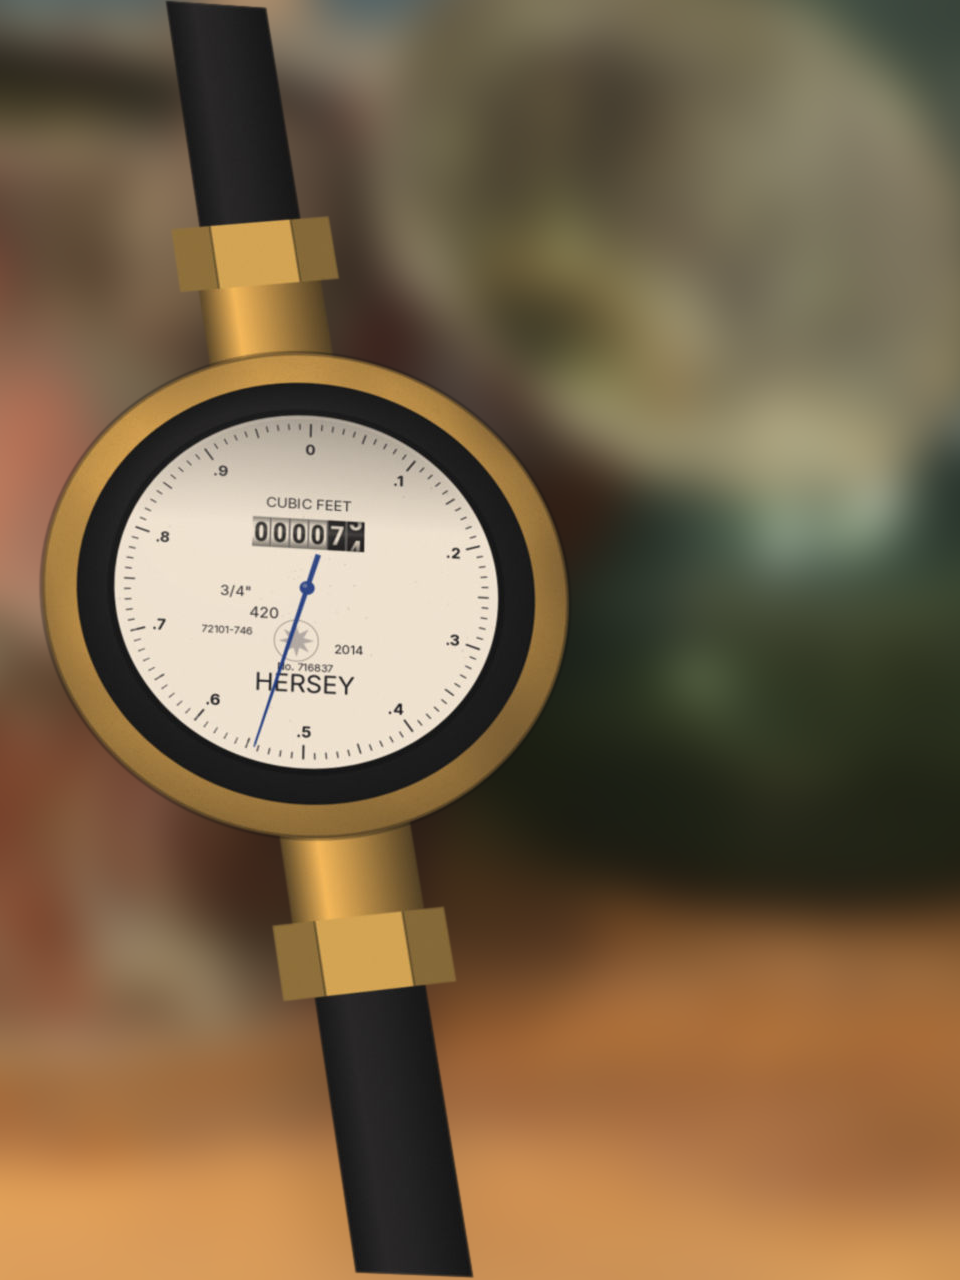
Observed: 73.54 ft³
